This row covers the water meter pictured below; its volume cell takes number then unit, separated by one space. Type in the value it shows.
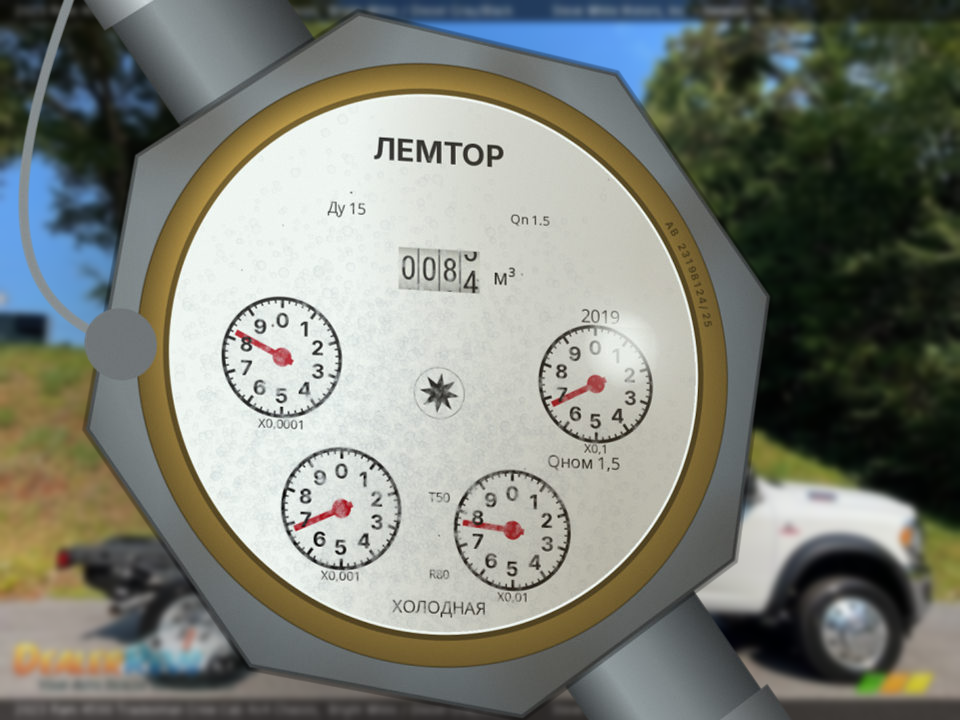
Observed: 83.6768 m³
